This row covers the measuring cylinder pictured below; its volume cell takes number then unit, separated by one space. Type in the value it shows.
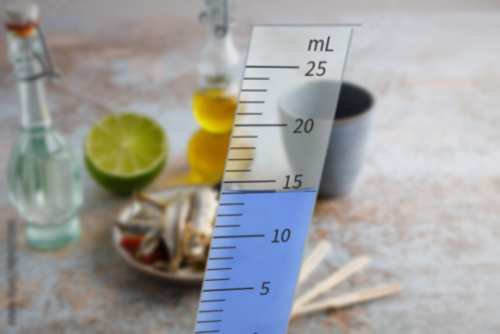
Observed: 14 mL
